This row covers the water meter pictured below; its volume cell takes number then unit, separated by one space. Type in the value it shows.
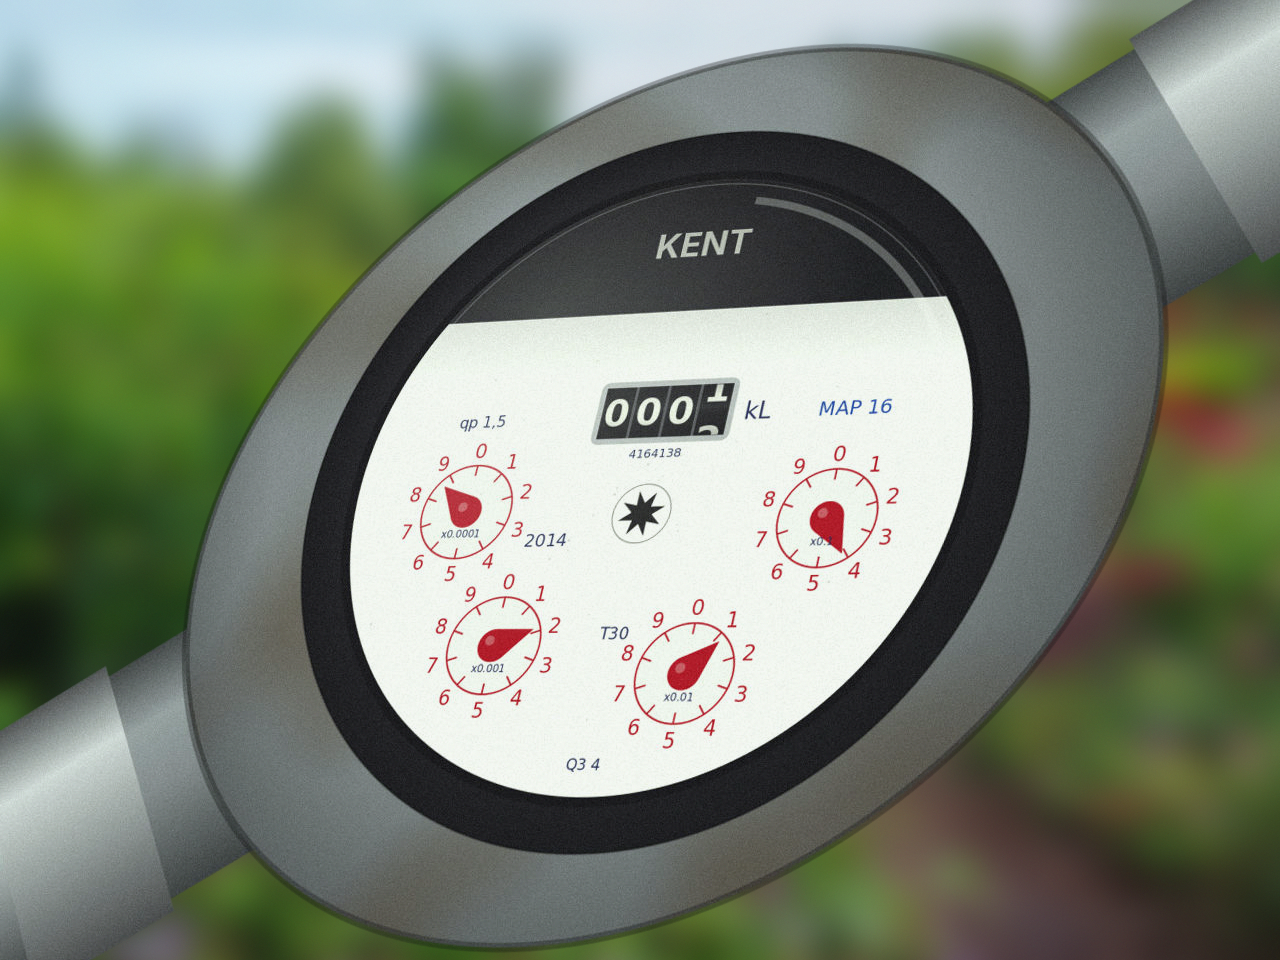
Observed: 1.4118 kL
